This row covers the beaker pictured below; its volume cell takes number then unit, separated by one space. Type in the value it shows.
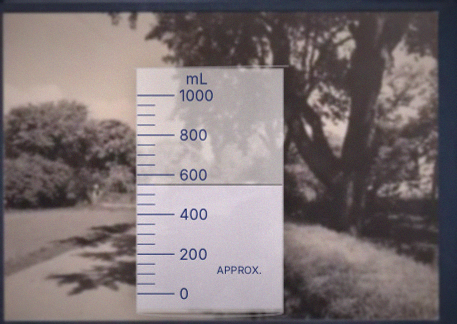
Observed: 550 mL
